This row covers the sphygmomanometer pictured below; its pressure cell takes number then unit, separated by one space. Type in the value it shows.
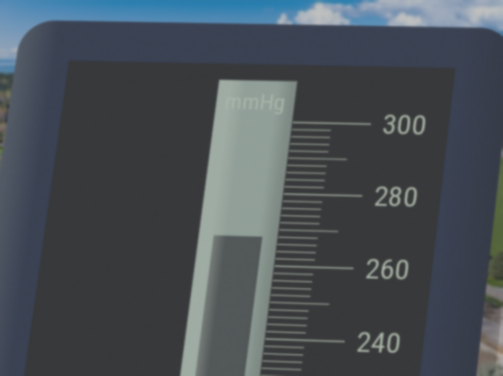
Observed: 268 mmHg
